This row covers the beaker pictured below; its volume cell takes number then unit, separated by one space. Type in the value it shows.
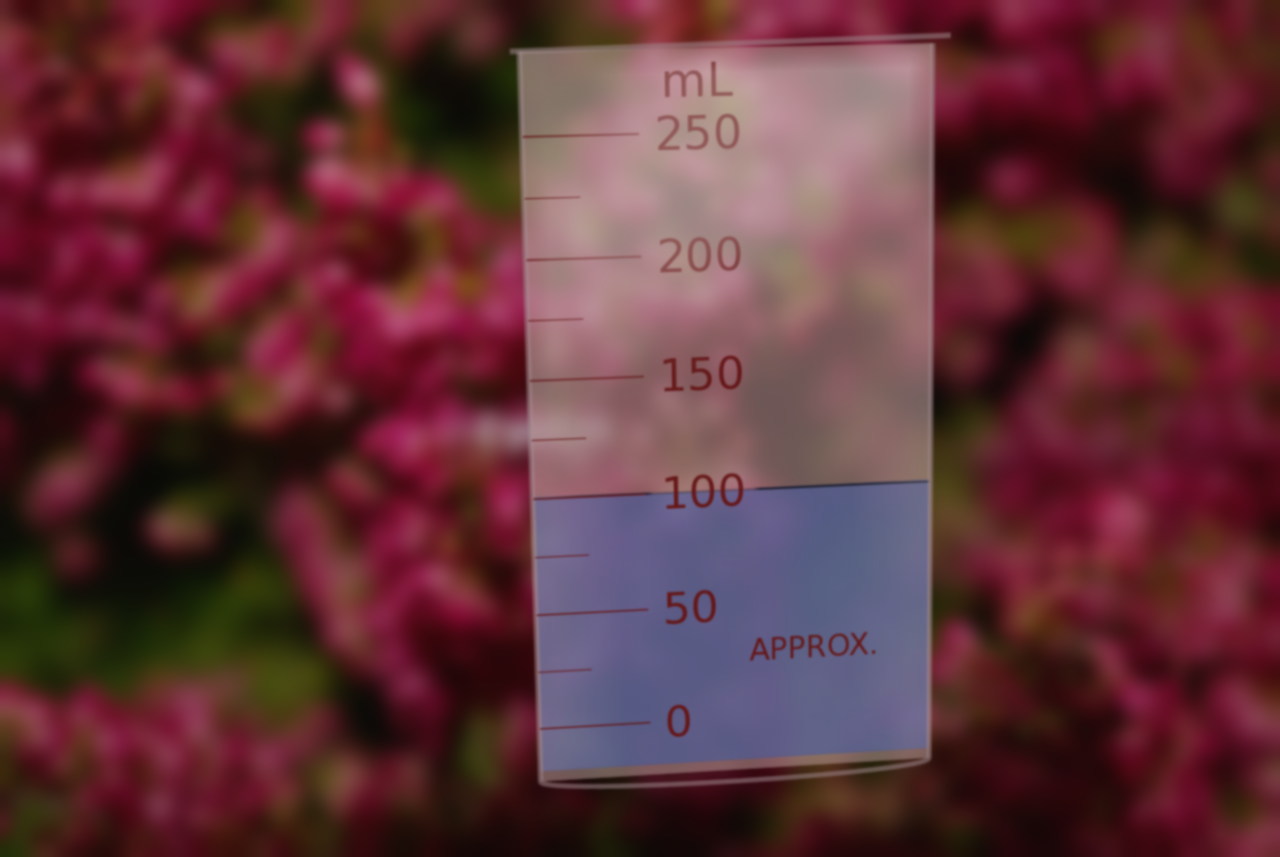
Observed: 100 mL
